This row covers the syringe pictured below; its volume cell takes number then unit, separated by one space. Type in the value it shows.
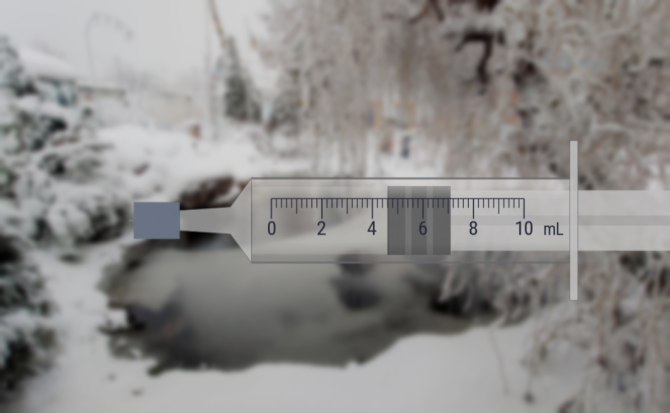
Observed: 4.6 mL
